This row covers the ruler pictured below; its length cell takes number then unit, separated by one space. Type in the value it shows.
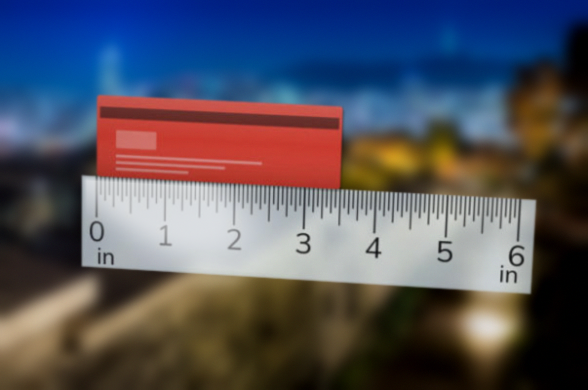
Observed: 3.5 in
